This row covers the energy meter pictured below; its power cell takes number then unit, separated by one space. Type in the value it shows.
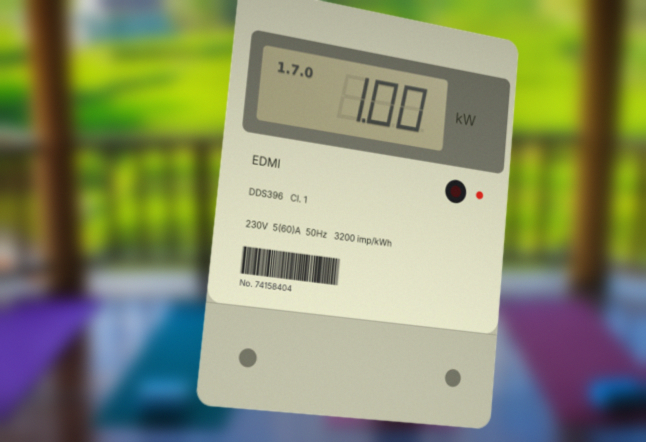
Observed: 1.00 kW
